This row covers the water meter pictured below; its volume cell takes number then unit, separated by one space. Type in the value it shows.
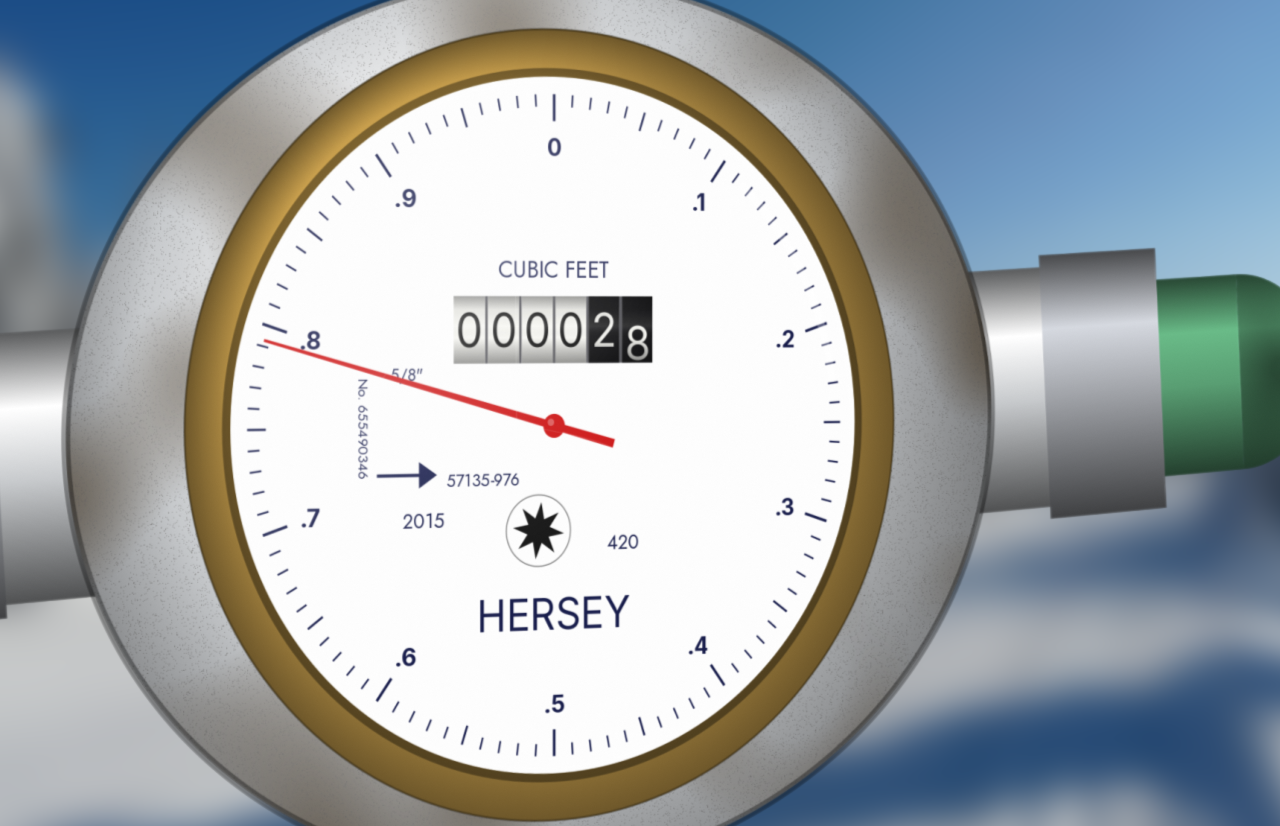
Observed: 27.79 ft³
